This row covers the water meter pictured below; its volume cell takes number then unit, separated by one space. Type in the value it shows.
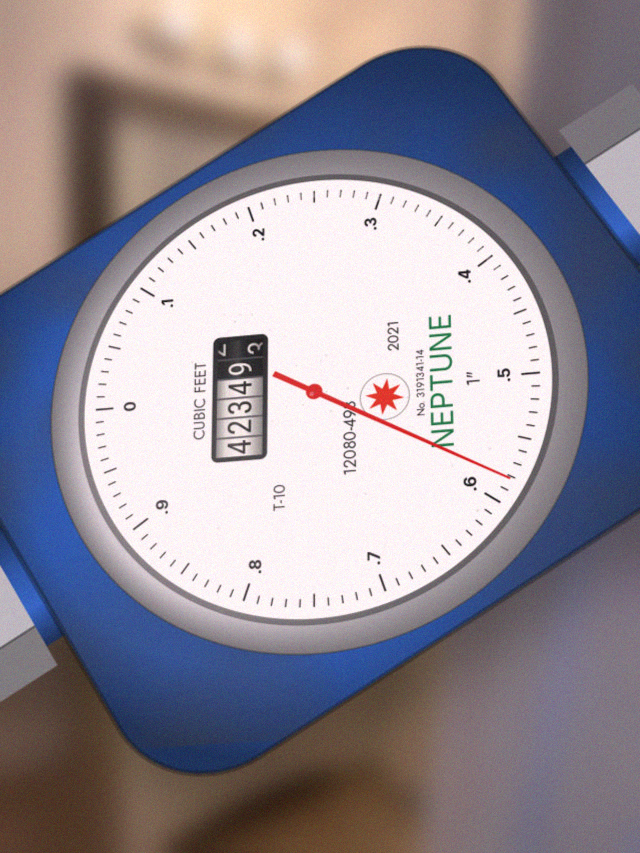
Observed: 423492.58 ft³
